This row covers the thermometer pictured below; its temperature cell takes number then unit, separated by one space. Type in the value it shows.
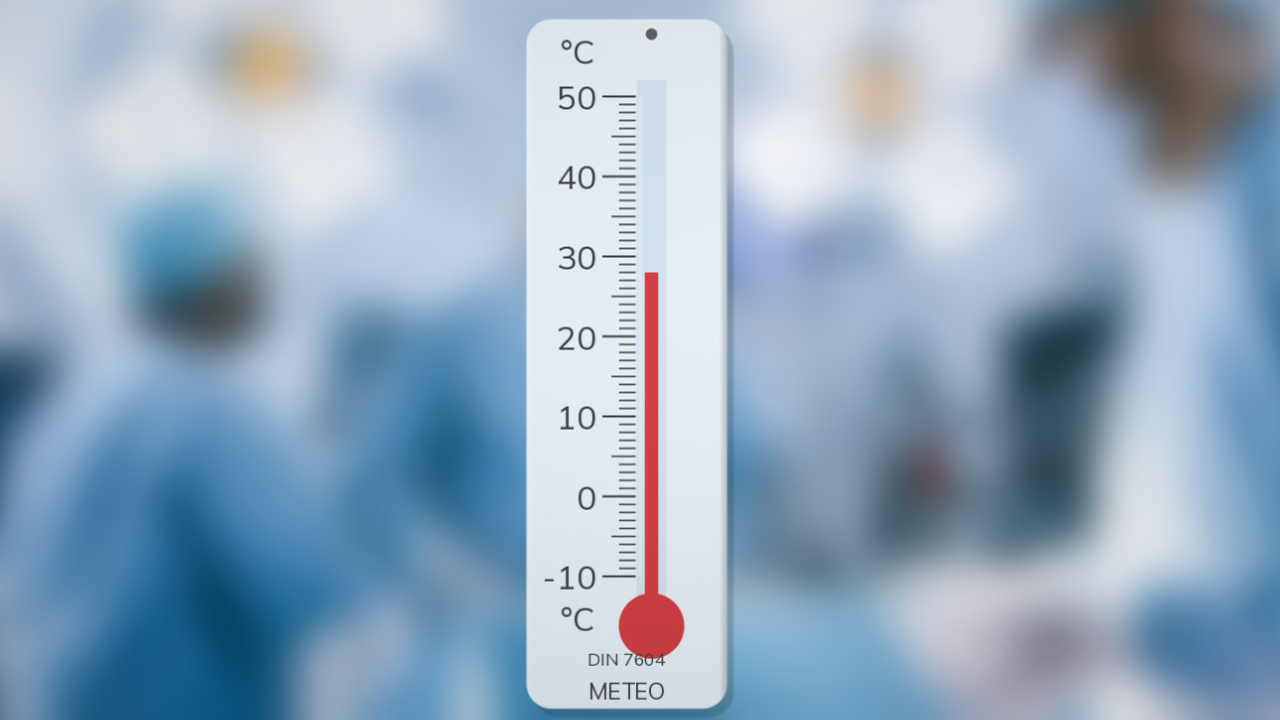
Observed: 28 °C
